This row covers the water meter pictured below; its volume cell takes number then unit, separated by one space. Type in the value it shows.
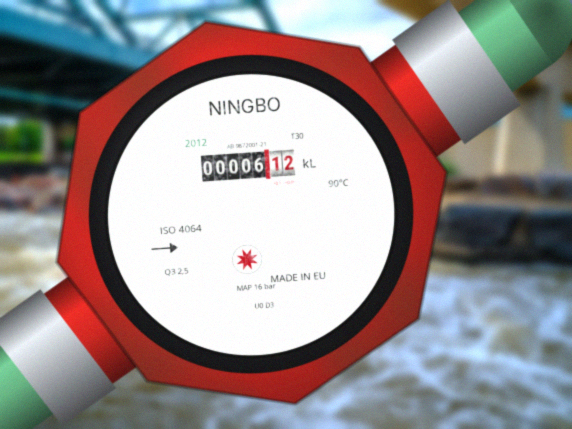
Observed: 6.12 kL
